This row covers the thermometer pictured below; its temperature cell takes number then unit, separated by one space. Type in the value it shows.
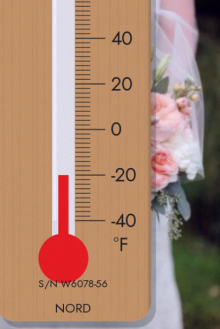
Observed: -20 °F
